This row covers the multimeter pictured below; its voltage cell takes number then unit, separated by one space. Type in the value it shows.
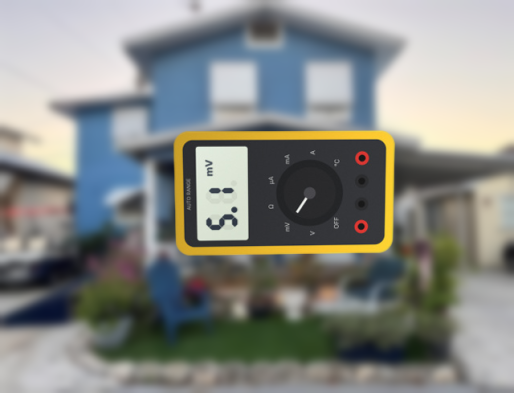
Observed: 5.1 mV
